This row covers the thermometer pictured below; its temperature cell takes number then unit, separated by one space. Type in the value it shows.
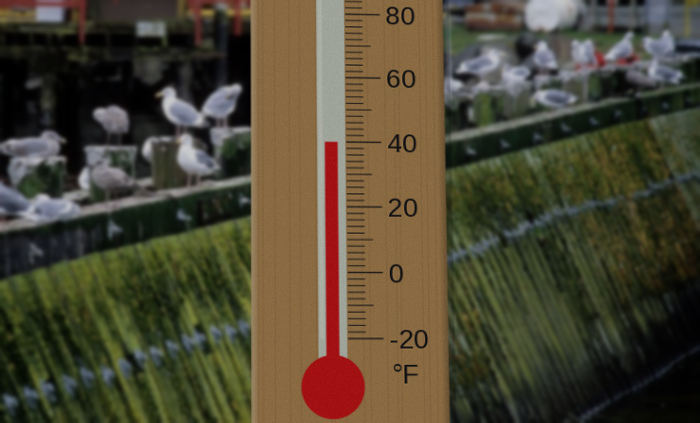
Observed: 40 °F
